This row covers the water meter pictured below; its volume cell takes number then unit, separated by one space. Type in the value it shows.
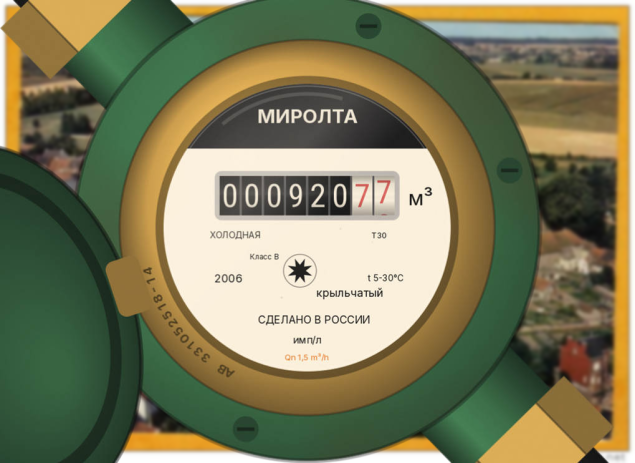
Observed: 920.77 m³
